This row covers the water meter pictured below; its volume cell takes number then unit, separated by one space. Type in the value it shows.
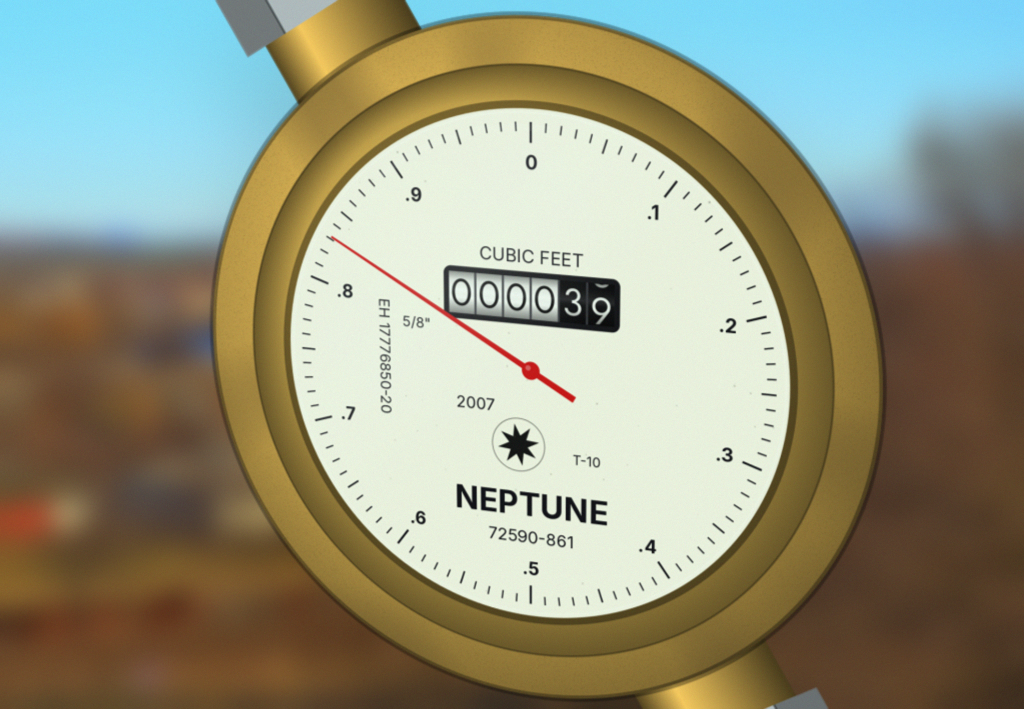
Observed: 38.83 ft³
